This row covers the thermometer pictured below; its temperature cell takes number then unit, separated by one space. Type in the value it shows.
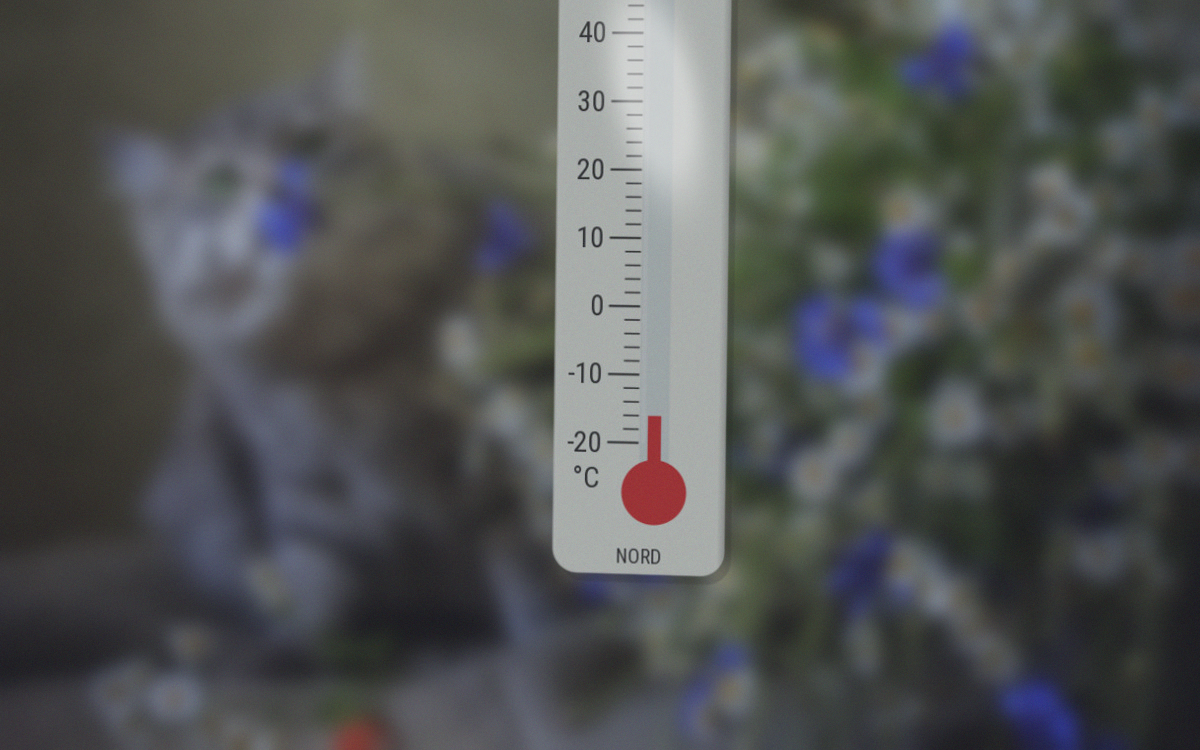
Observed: -16 °C
